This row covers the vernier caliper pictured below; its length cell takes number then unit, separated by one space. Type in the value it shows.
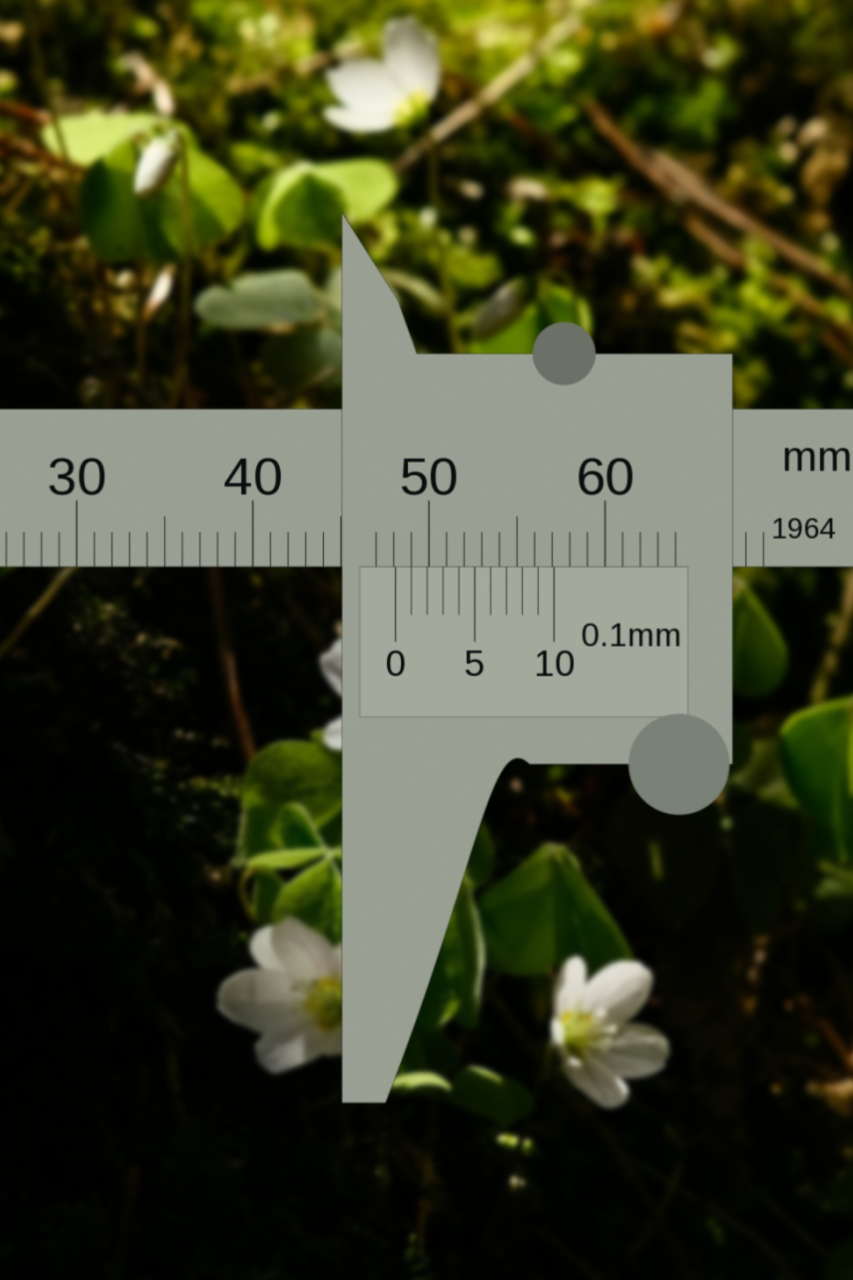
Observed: 48.1 mm
